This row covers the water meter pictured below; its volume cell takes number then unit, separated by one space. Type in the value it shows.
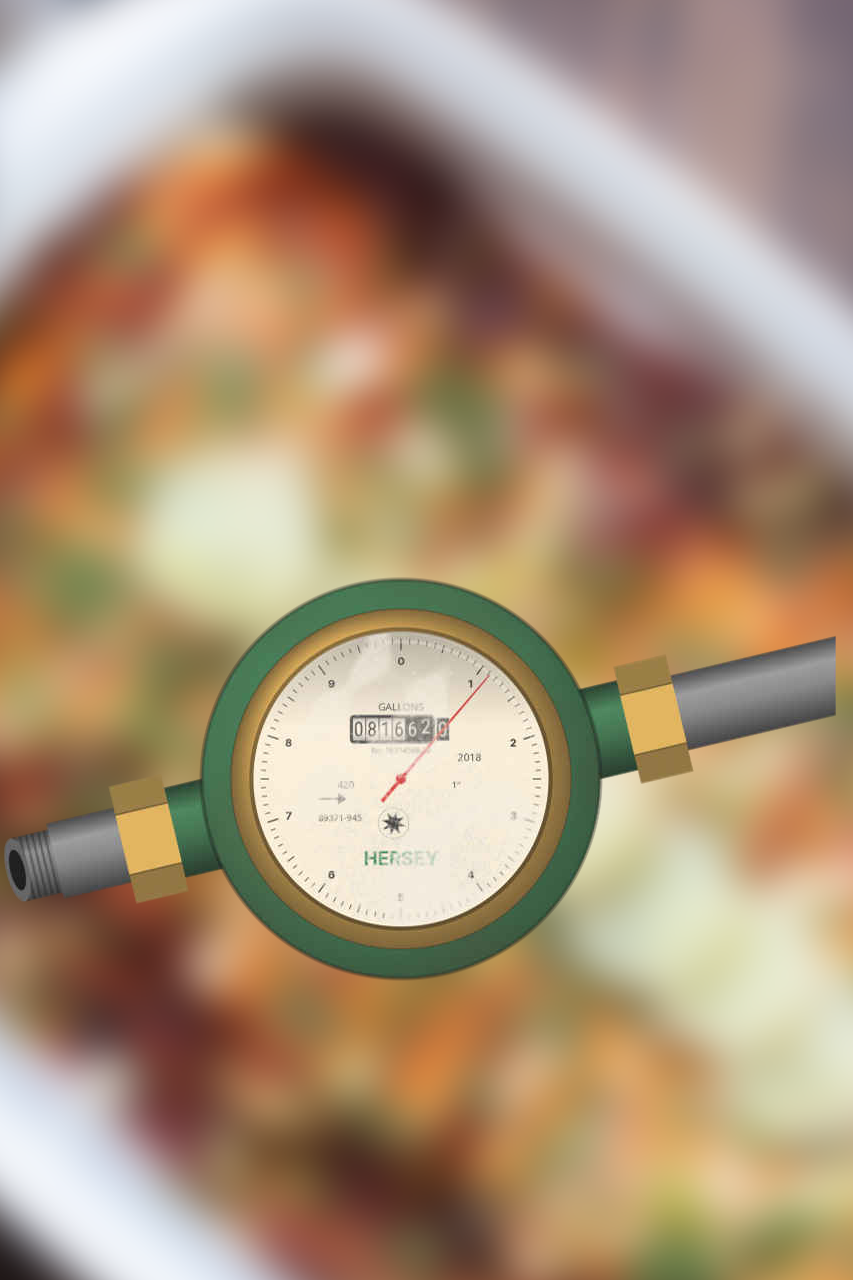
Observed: 816621.1 gal
